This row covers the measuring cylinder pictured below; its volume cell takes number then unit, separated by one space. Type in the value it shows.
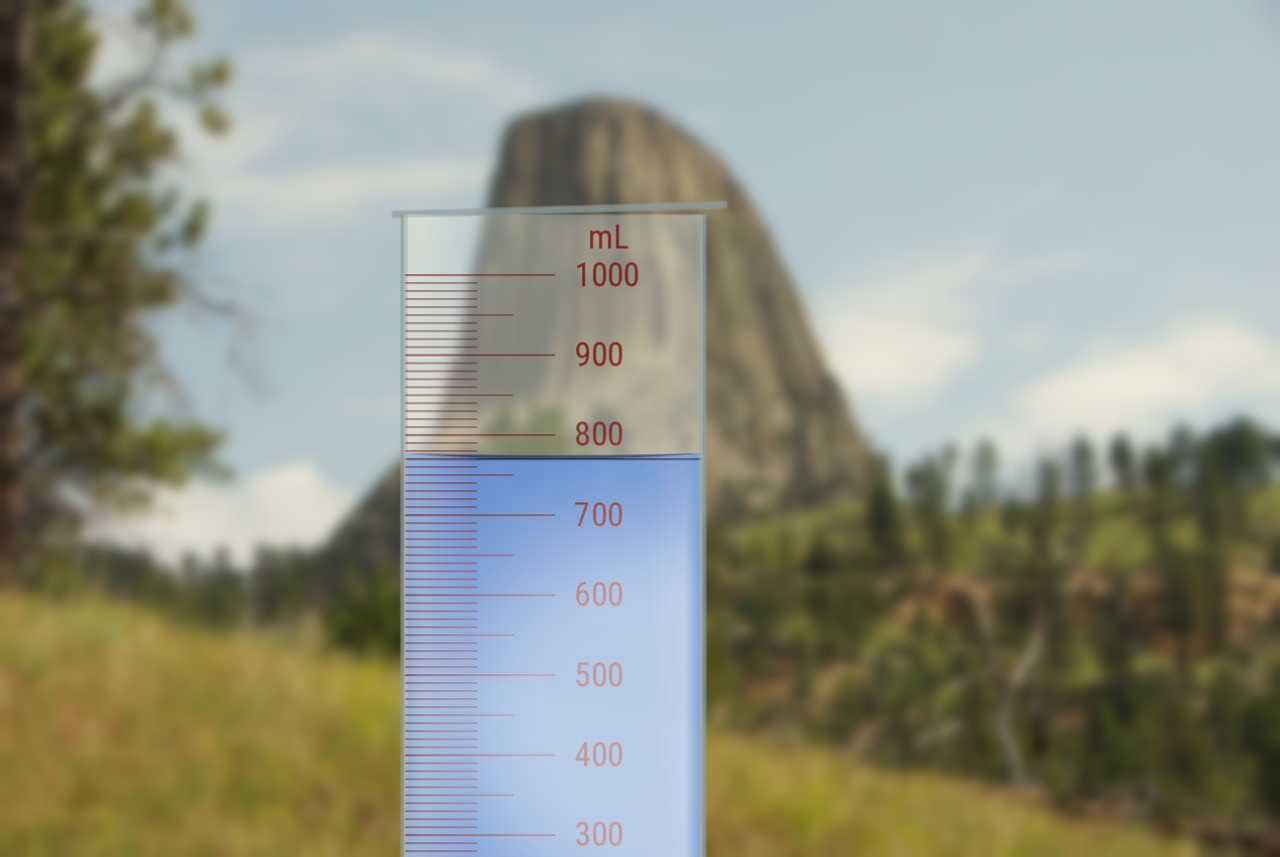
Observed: 770 mL
